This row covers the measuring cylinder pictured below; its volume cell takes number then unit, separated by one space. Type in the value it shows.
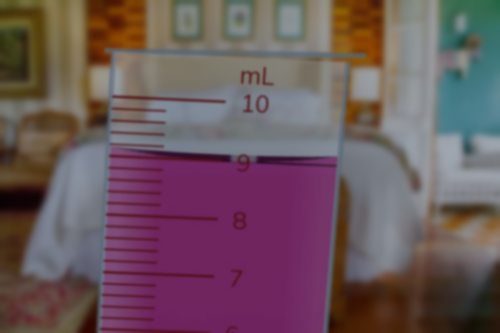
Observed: 9 mL
